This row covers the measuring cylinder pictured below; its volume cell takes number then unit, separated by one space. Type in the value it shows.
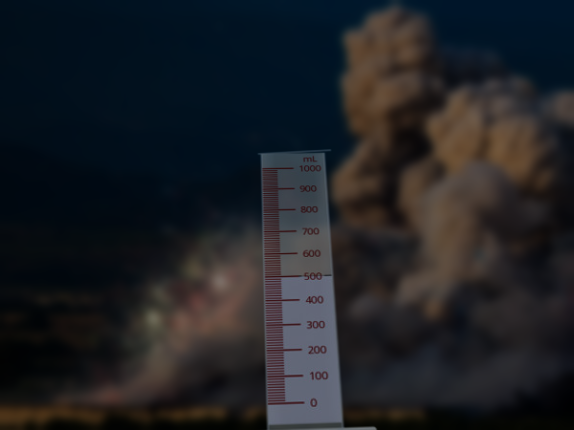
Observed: 500 mL
